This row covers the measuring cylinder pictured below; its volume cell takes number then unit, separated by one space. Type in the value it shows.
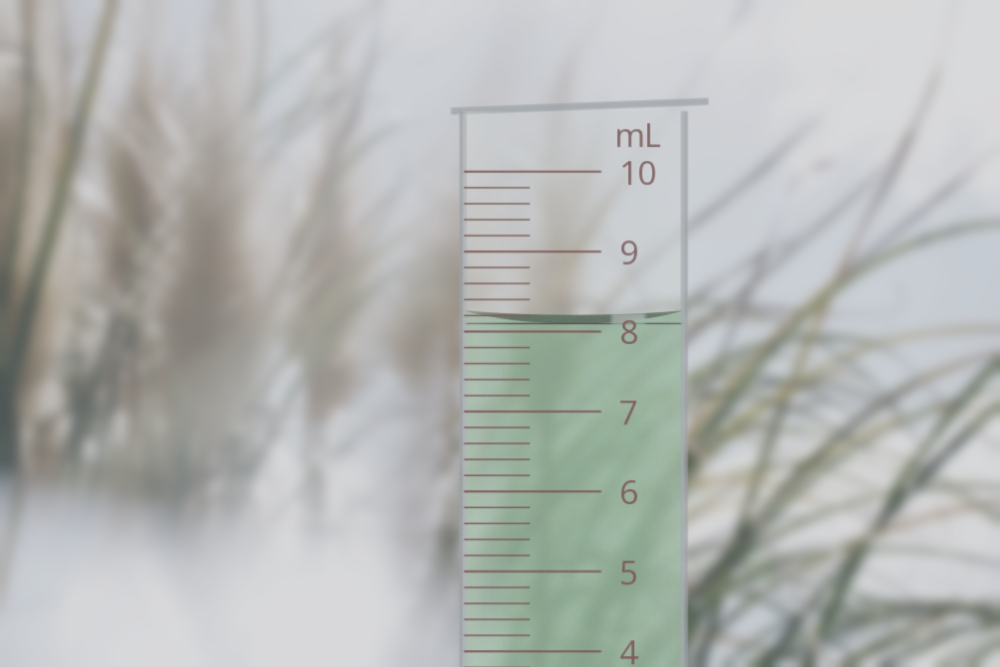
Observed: 8.1 mL
